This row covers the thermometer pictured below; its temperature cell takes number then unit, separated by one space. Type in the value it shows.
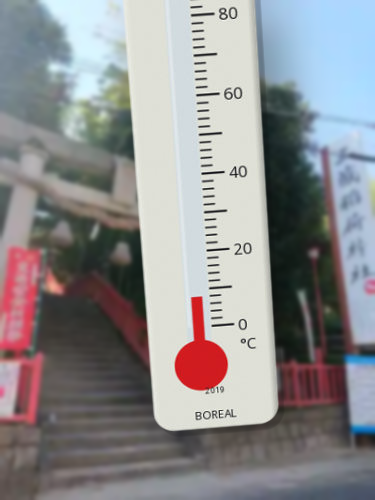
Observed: 8 °C
